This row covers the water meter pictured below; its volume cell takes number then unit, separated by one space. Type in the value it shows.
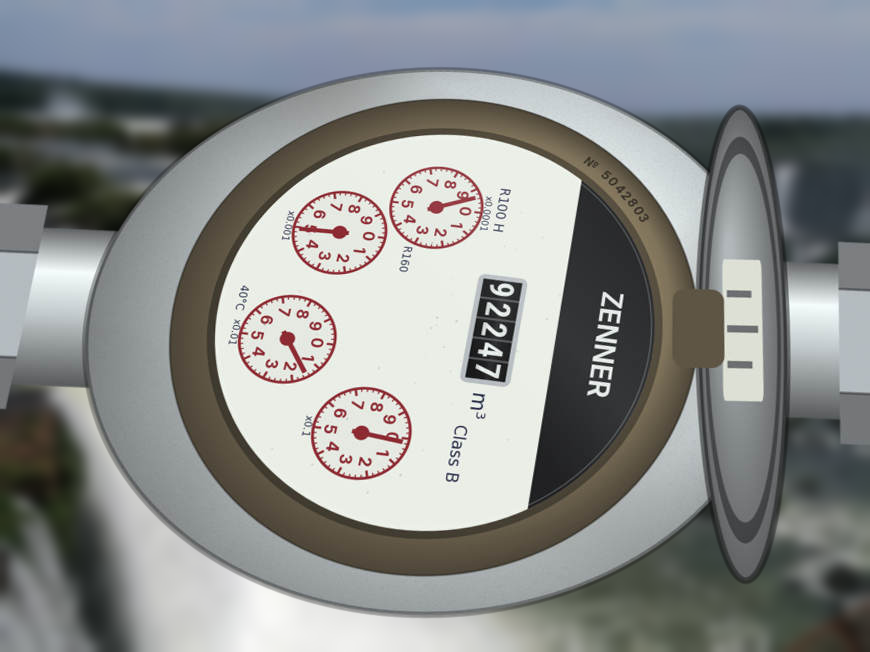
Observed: 92247.0149 m³
